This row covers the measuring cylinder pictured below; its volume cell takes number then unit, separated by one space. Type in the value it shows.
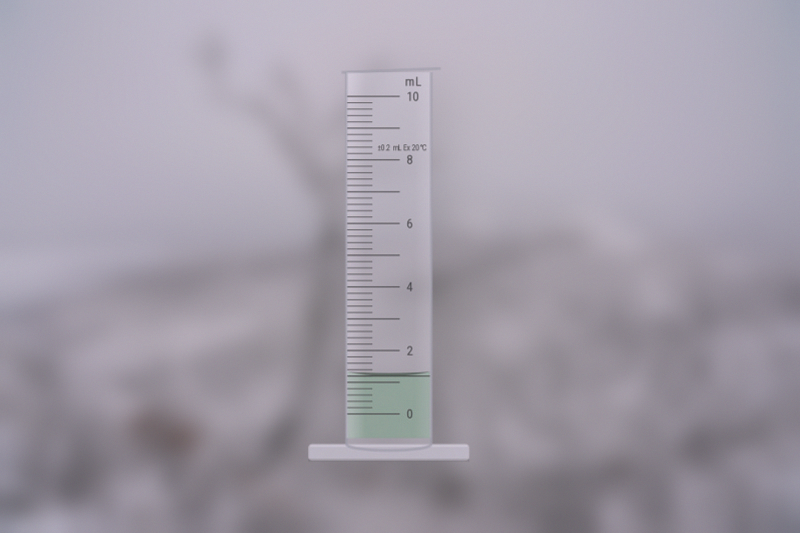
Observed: 1.2 mL
